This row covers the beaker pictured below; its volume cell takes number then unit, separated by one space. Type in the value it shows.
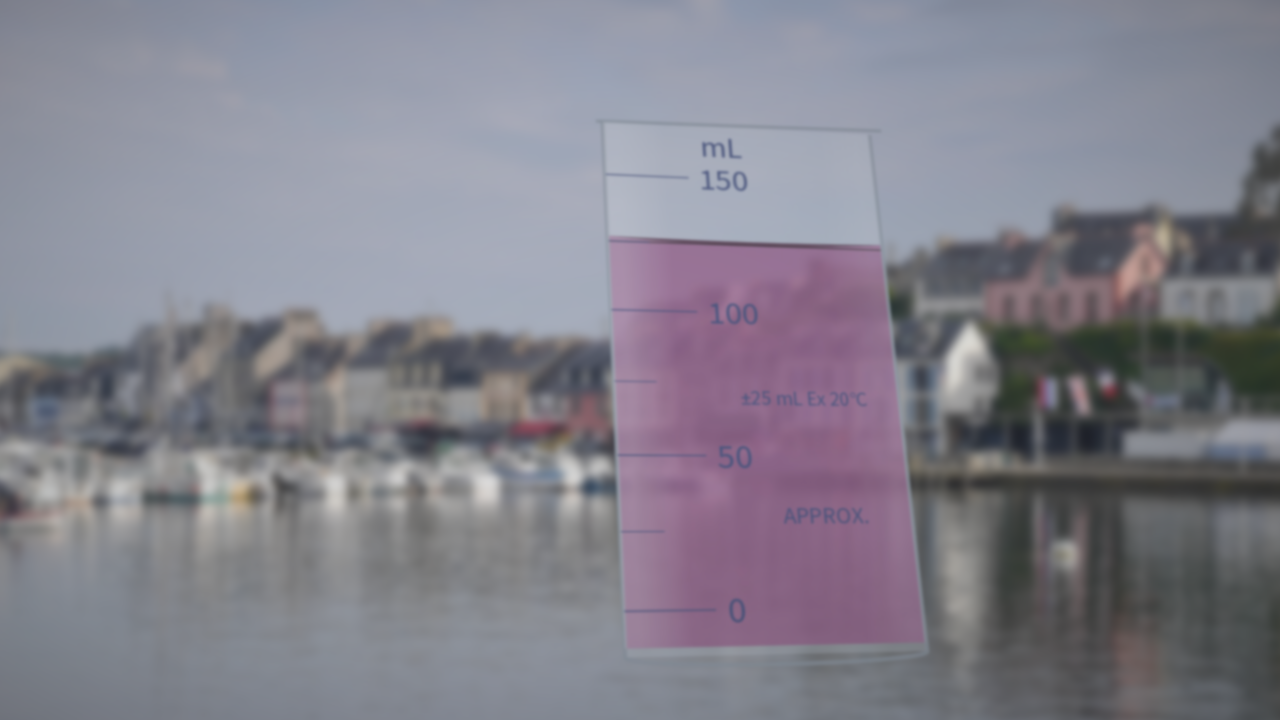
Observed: 125 mL
